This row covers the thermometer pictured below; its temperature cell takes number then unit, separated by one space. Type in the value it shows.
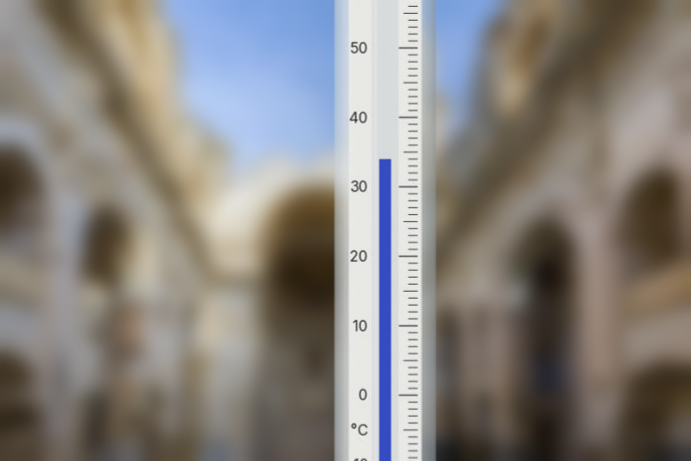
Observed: 34 °C
